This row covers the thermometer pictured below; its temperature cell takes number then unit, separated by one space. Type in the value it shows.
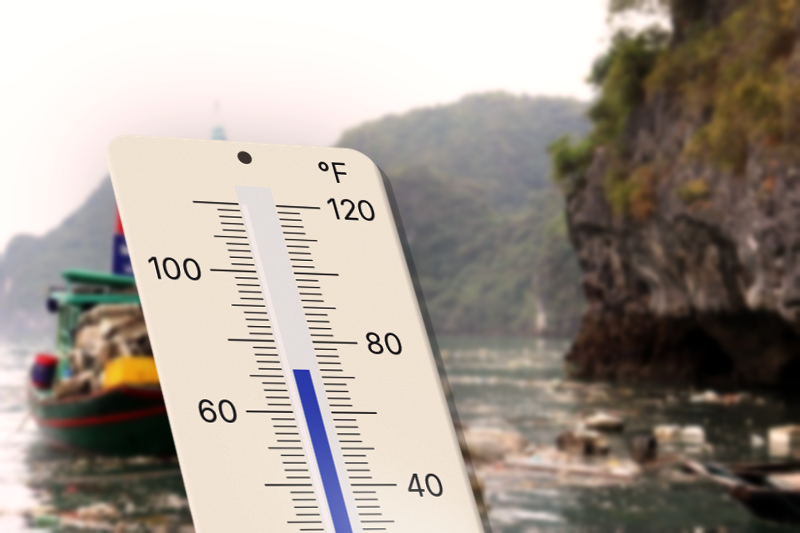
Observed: 72 °F
